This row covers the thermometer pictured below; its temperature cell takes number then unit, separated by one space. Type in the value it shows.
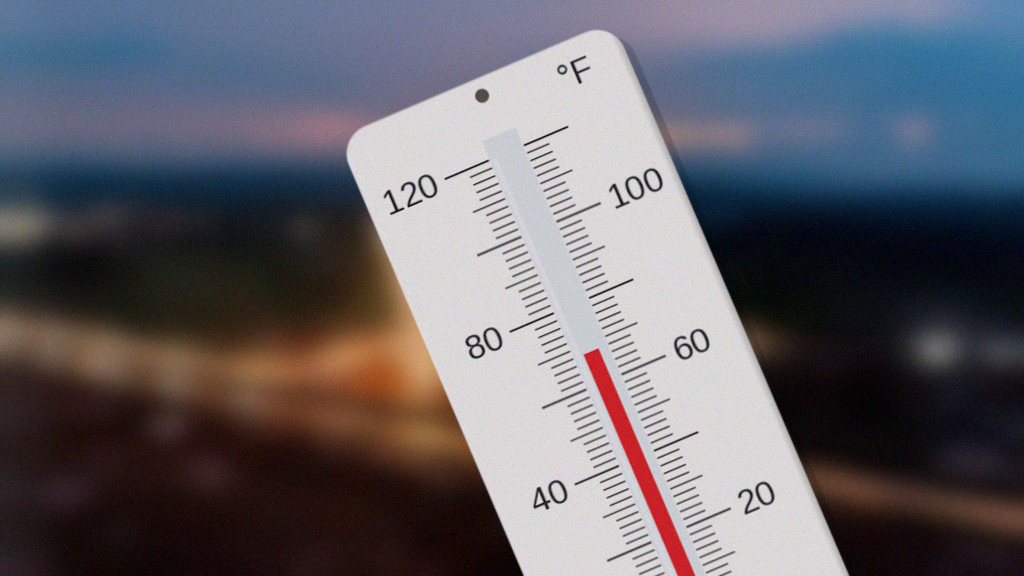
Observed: 68 °F
